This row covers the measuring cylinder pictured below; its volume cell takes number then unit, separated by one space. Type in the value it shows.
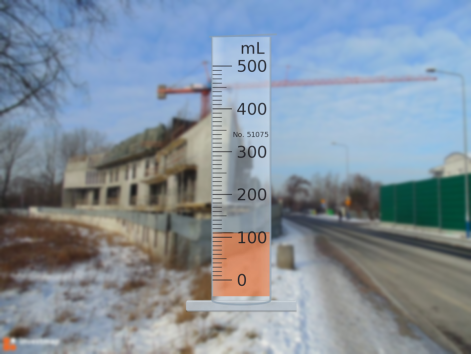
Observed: 110 mL
